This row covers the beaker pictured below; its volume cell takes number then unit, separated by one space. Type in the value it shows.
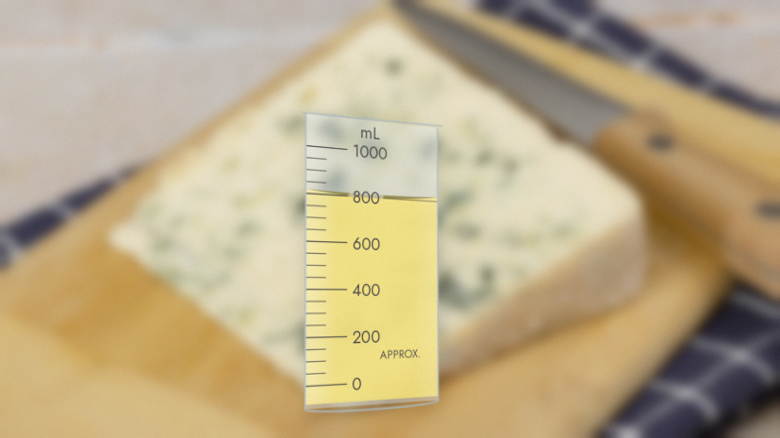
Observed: 800 mL
